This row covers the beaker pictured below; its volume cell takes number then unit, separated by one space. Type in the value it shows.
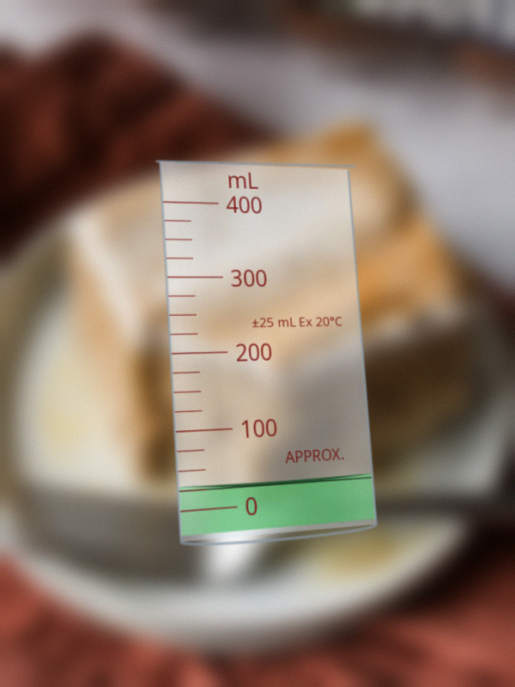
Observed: 25 mL
